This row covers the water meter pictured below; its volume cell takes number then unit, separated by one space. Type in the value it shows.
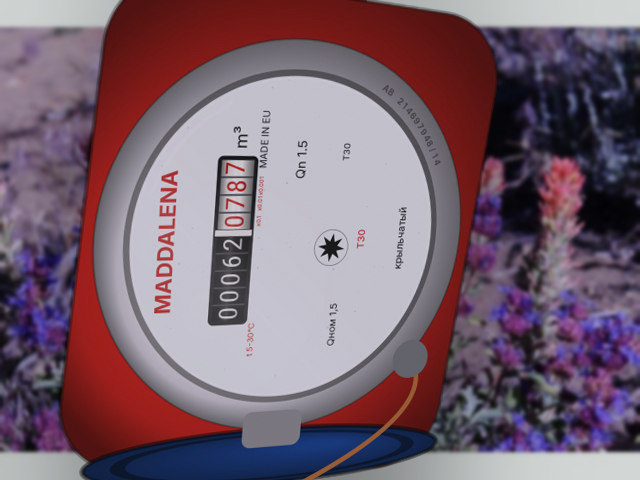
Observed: 62.0787 m³
